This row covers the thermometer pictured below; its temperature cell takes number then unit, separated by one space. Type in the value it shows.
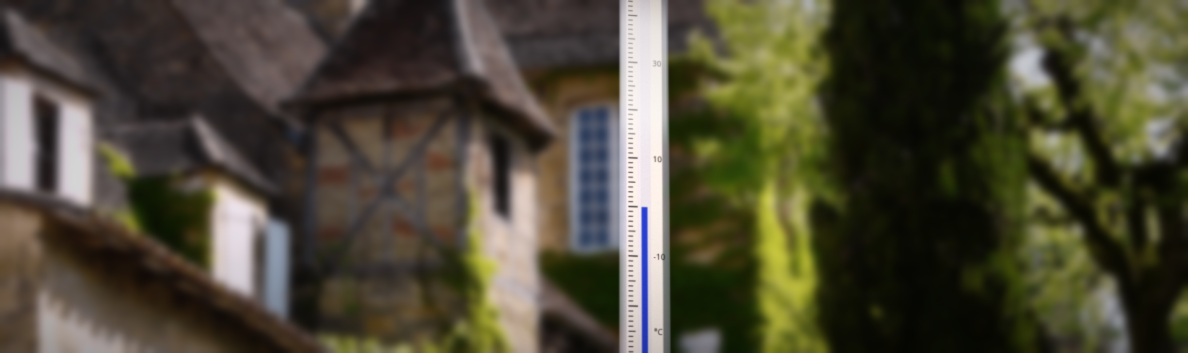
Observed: 0 °C
